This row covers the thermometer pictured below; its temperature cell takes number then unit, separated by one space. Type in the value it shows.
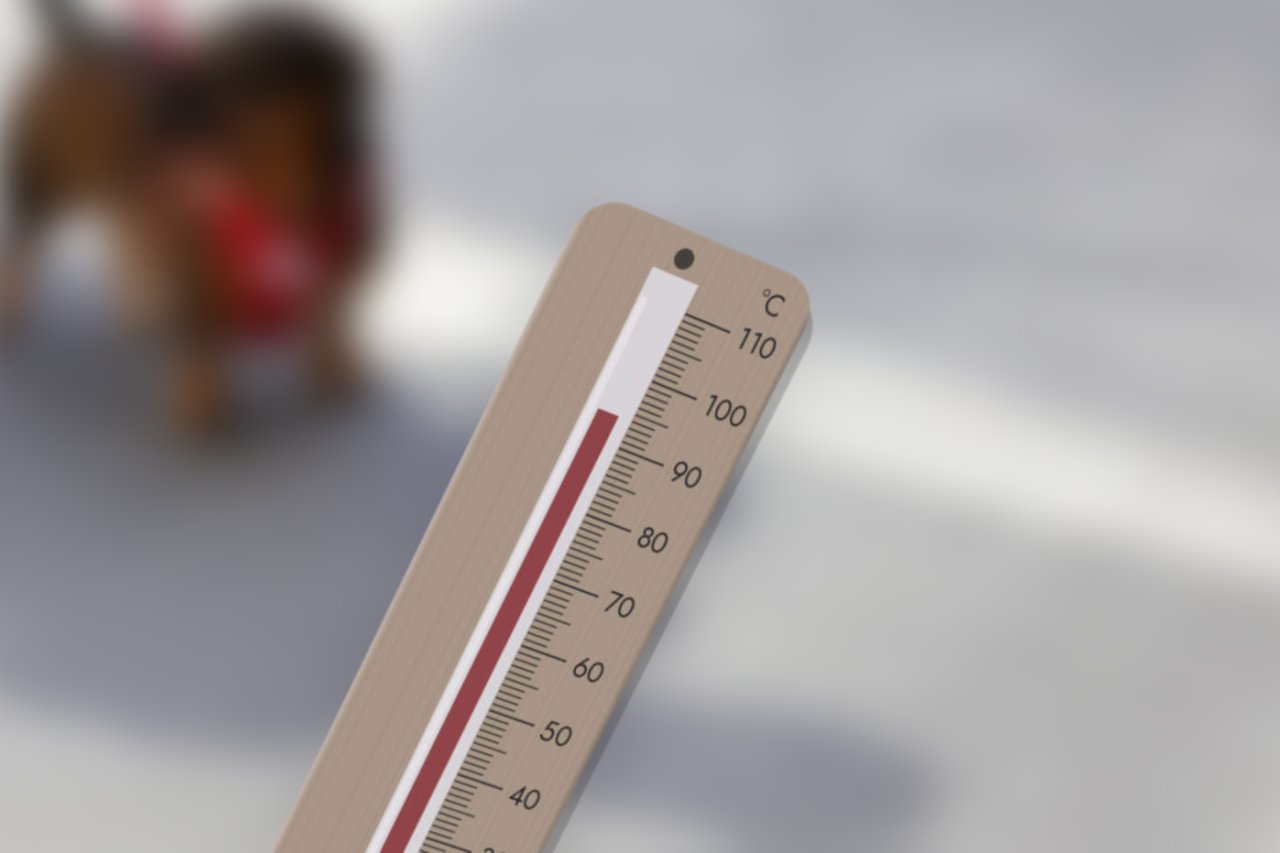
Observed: 94 °C
